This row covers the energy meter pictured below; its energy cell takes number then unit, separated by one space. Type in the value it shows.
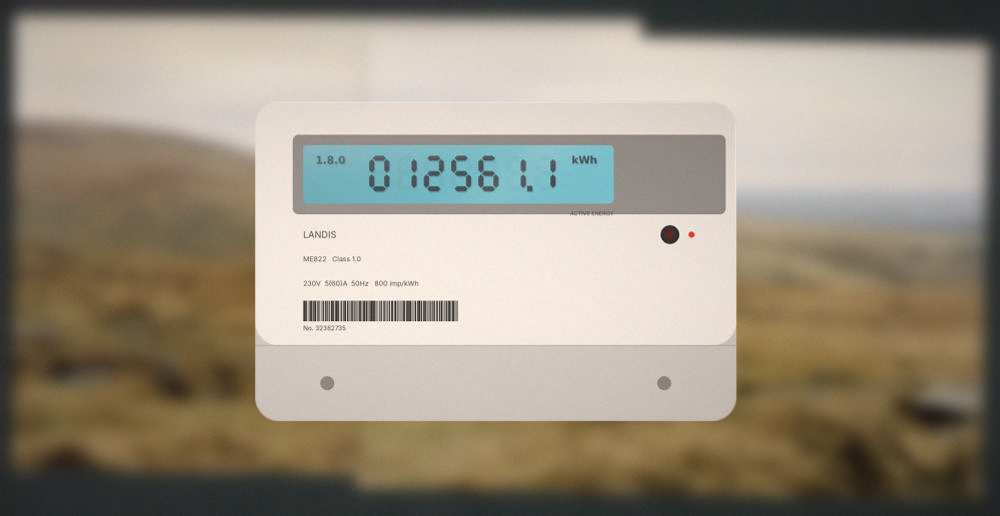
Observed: 12561.1 kWh
